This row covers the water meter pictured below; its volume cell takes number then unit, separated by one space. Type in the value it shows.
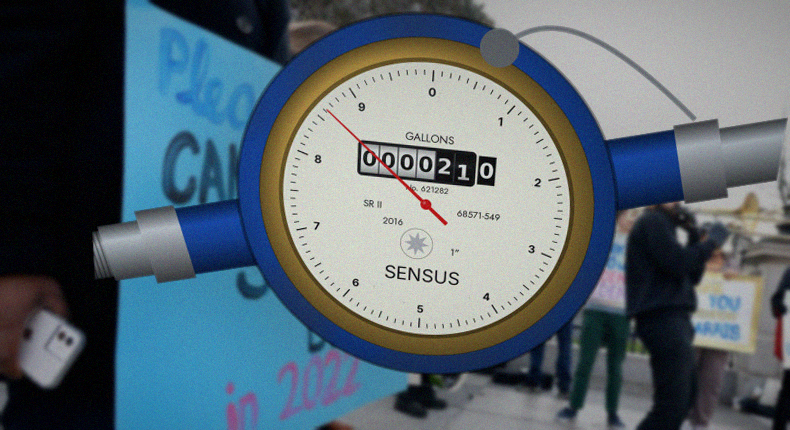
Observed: 208.6 gal
